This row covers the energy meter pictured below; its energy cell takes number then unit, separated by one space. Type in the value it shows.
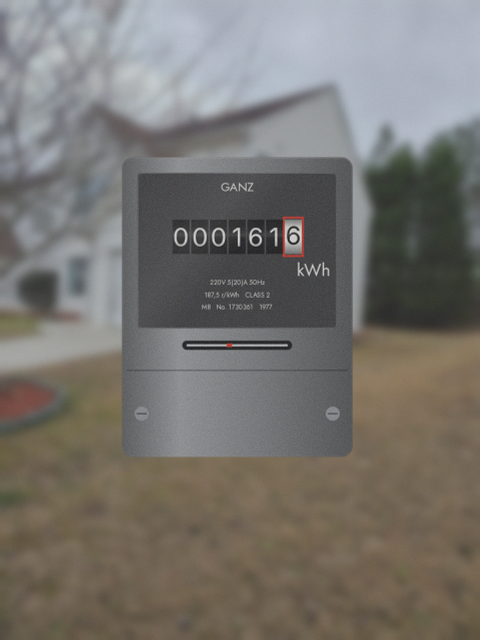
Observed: 161.6 kWh
